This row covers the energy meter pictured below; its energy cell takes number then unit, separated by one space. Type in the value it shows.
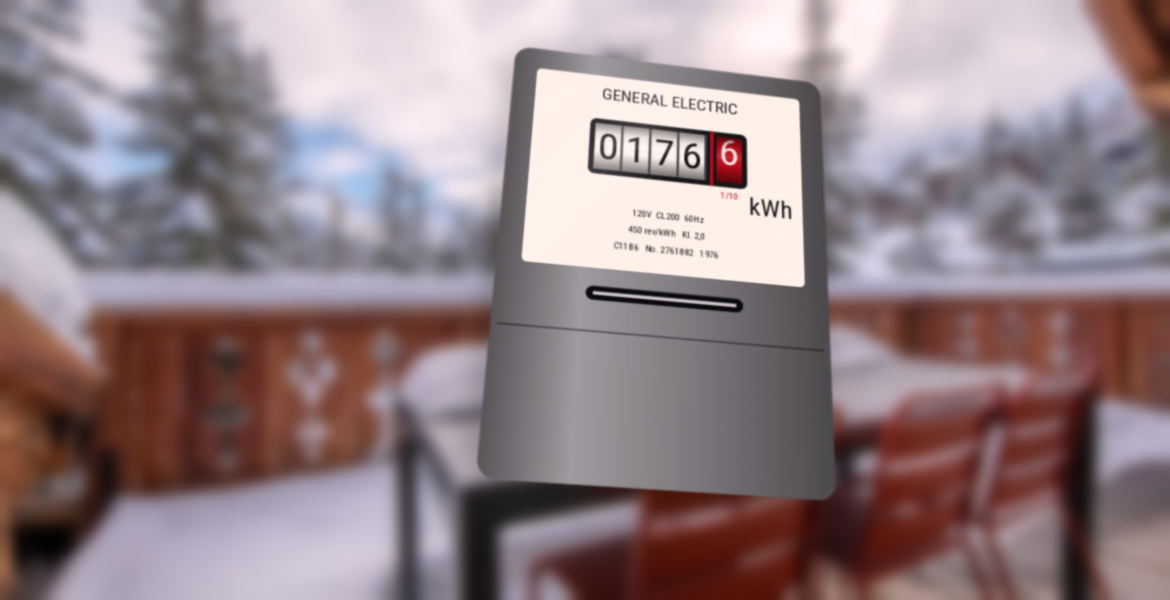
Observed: 176.6 kWh
